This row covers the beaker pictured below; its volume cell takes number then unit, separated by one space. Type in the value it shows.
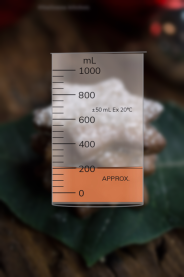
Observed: 200 mL
